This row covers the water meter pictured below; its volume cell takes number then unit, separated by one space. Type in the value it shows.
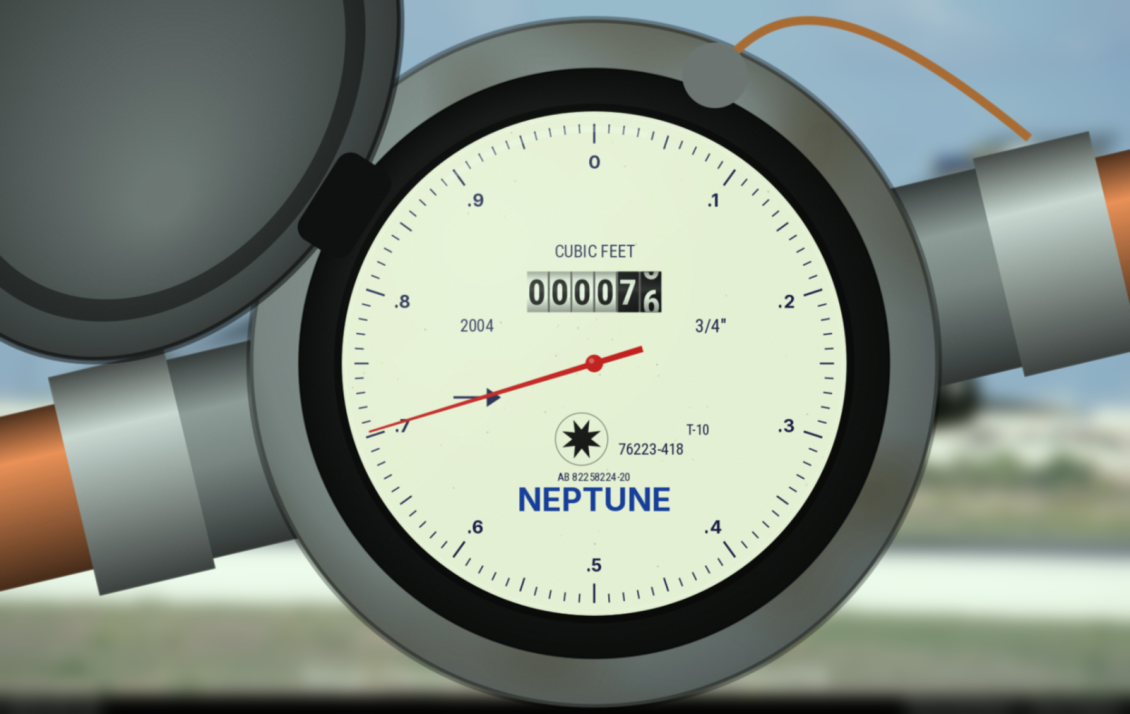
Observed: 75.70 ft³
